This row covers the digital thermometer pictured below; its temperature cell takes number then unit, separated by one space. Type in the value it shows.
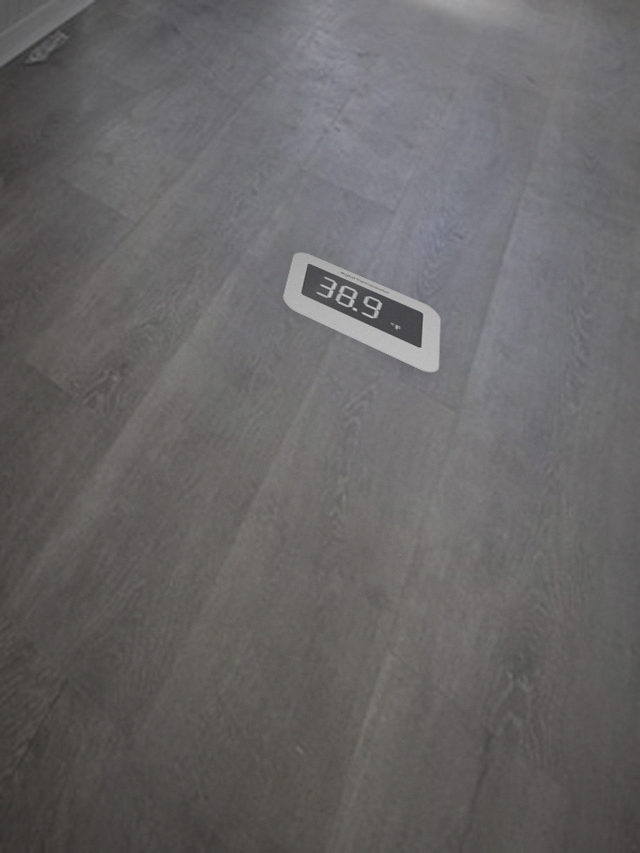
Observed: 38.9 °F
